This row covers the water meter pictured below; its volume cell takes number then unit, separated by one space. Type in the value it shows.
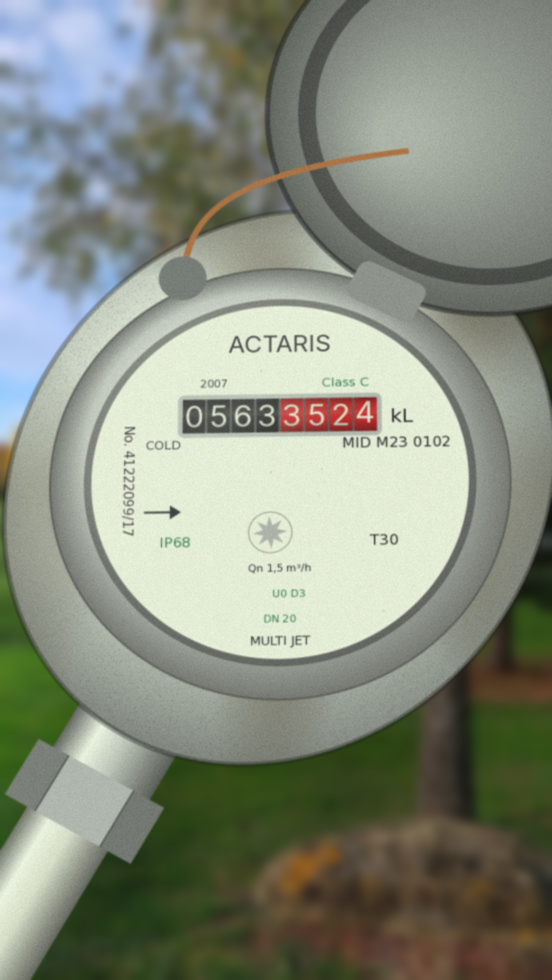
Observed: 563.3524 kL
